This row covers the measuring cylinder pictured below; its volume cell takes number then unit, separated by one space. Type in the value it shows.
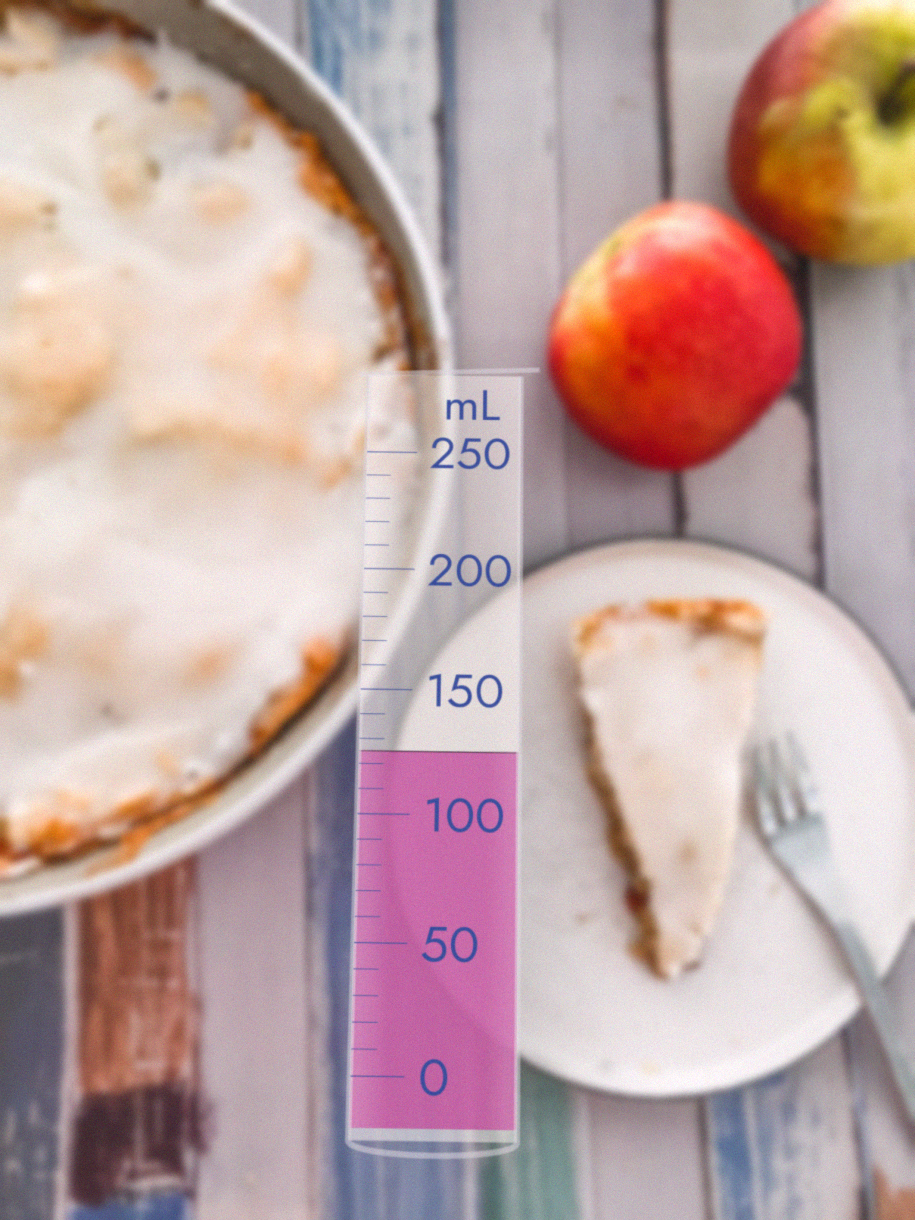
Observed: 125 mL
